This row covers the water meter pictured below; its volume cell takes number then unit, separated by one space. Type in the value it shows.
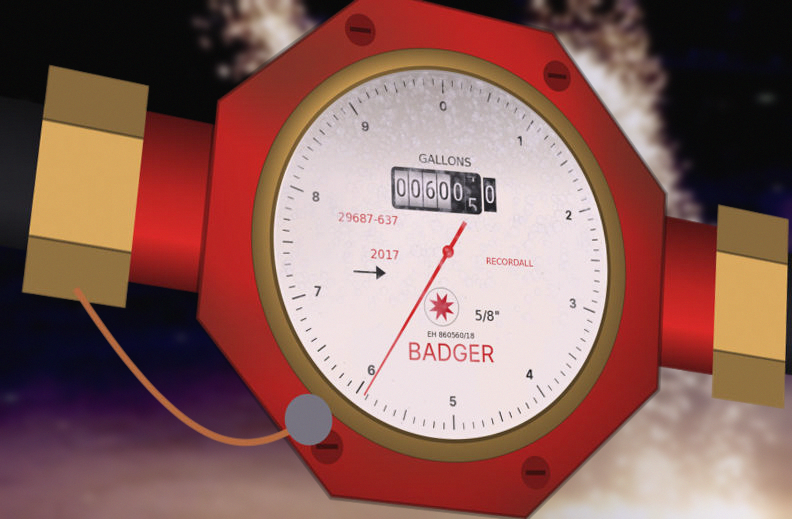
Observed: 60045.9 gal
